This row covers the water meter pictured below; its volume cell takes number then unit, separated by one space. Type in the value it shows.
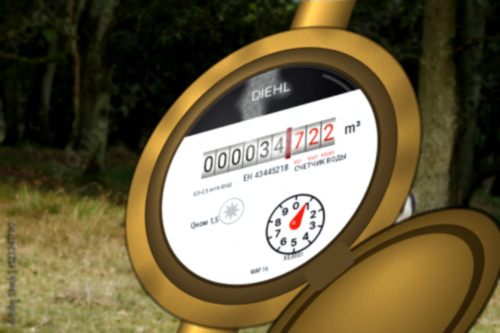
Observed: 34.7220 m³
